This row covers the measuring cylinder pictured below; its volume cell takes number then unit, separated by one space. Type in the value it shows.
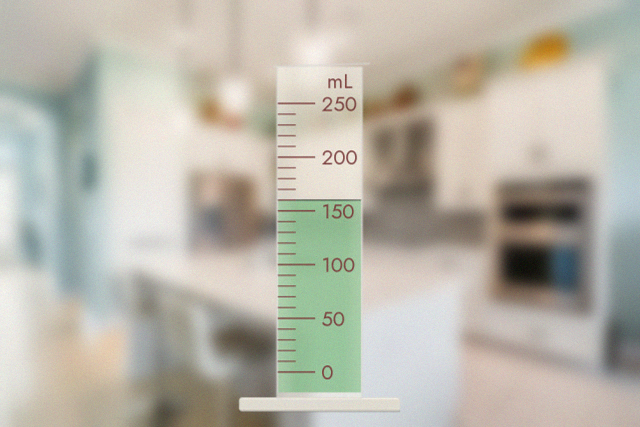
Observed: 160 mL
